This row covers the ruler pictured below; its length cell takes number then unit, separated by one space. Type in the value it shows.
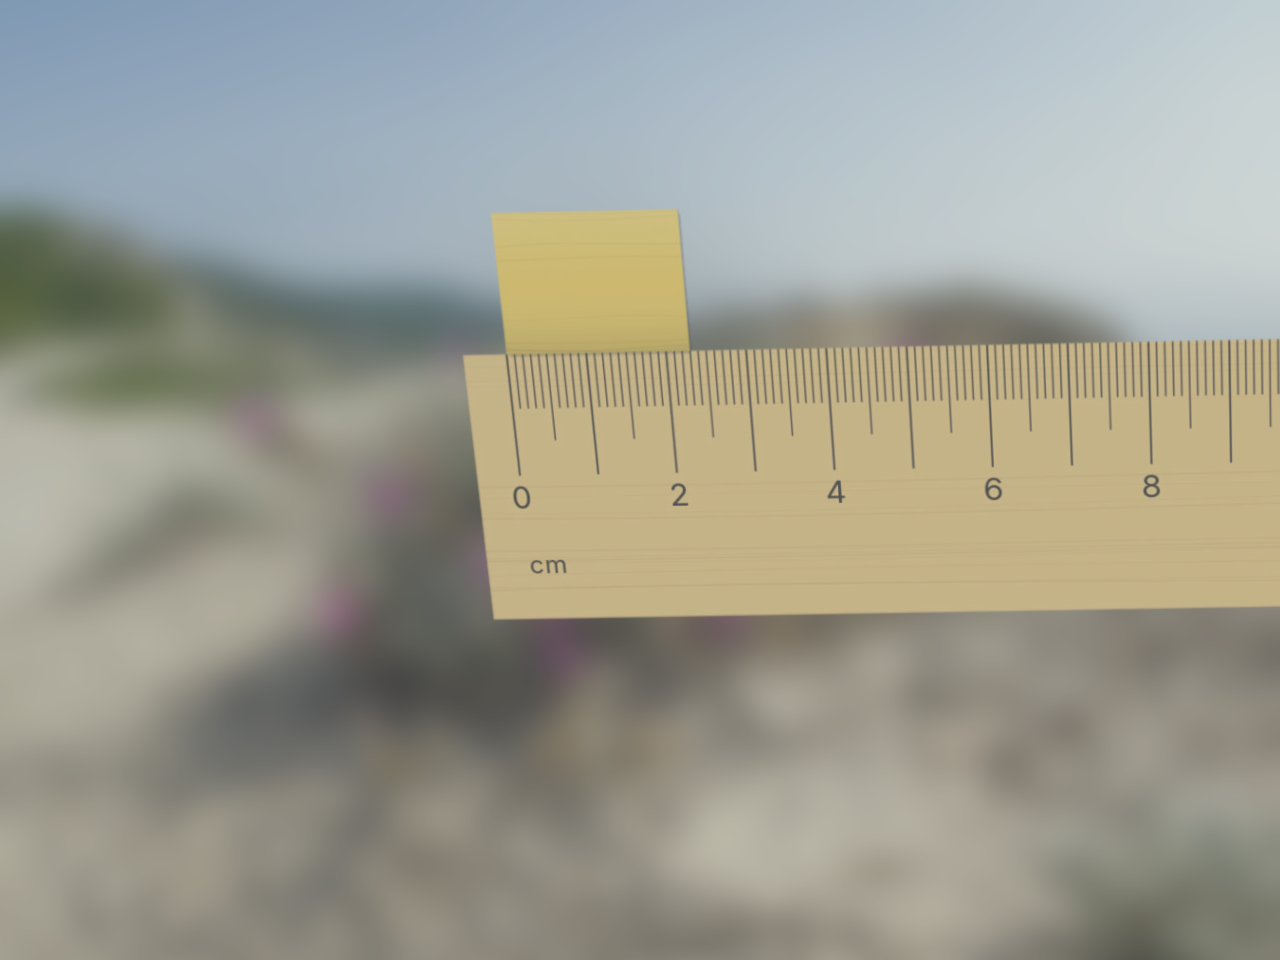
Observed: 2.3 cm
